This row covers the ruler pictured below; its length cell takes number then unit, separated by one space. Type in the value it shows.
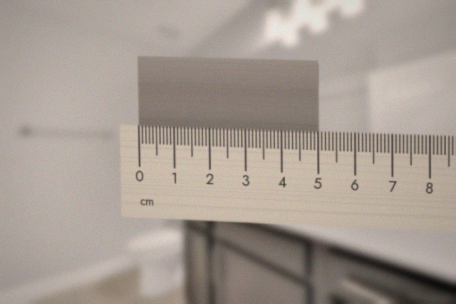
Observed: 5 cm
